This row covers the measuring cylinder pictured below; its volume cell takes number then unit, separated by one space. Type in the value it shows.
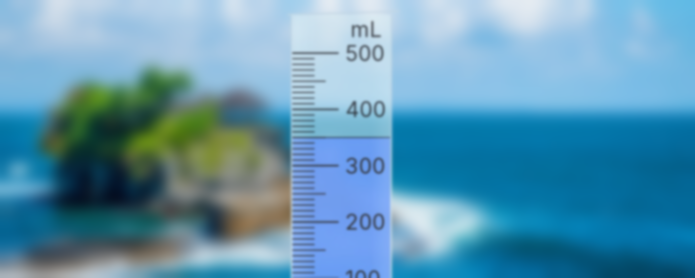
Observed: 350 mL
